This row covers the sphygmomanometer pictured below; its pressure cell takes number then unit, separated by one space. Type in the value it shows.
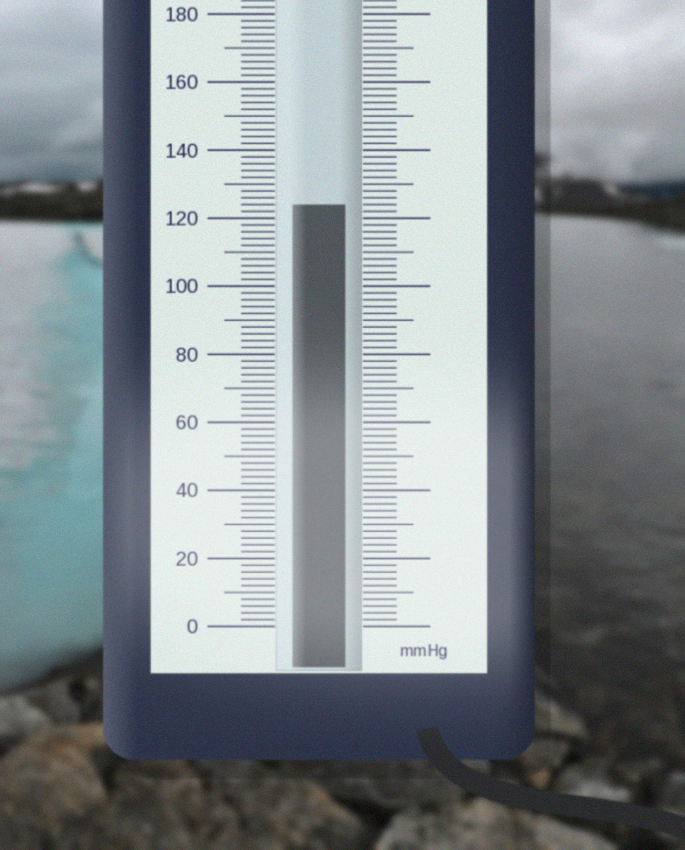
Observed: 124 mmHg
